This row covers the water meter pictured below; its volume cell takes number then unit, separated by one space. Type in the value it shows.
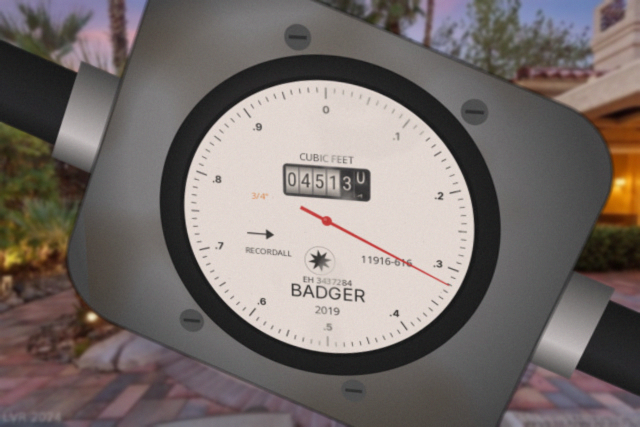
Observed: 45130.32 ft³
